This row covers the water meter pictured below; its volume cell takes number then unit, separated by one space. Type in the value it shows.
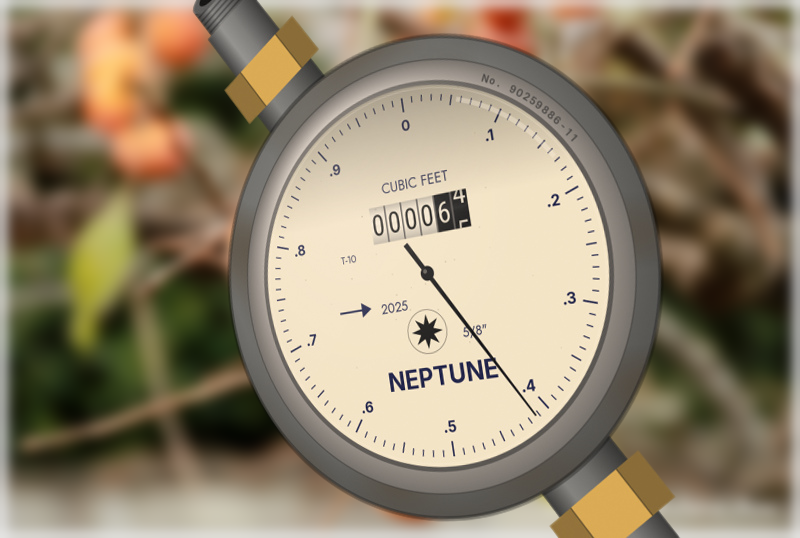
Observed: 64.41 ft³
